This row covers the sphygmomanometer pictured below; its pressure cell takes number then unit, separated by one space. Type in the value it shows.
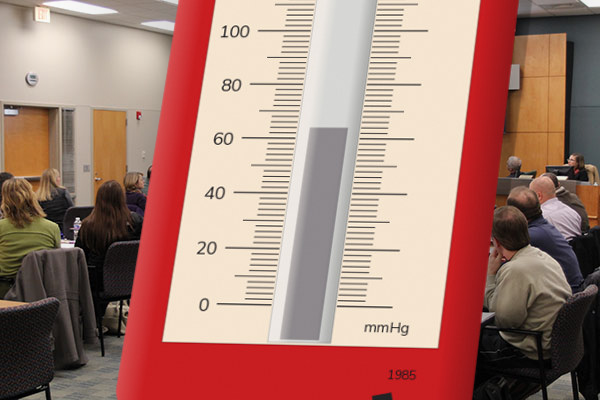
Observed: 64 mmHg
